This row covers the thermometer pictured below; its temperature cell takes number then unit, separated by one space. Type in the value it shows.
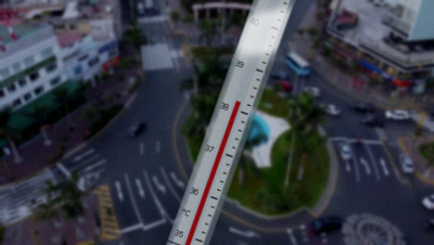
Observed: 38.2 °C
